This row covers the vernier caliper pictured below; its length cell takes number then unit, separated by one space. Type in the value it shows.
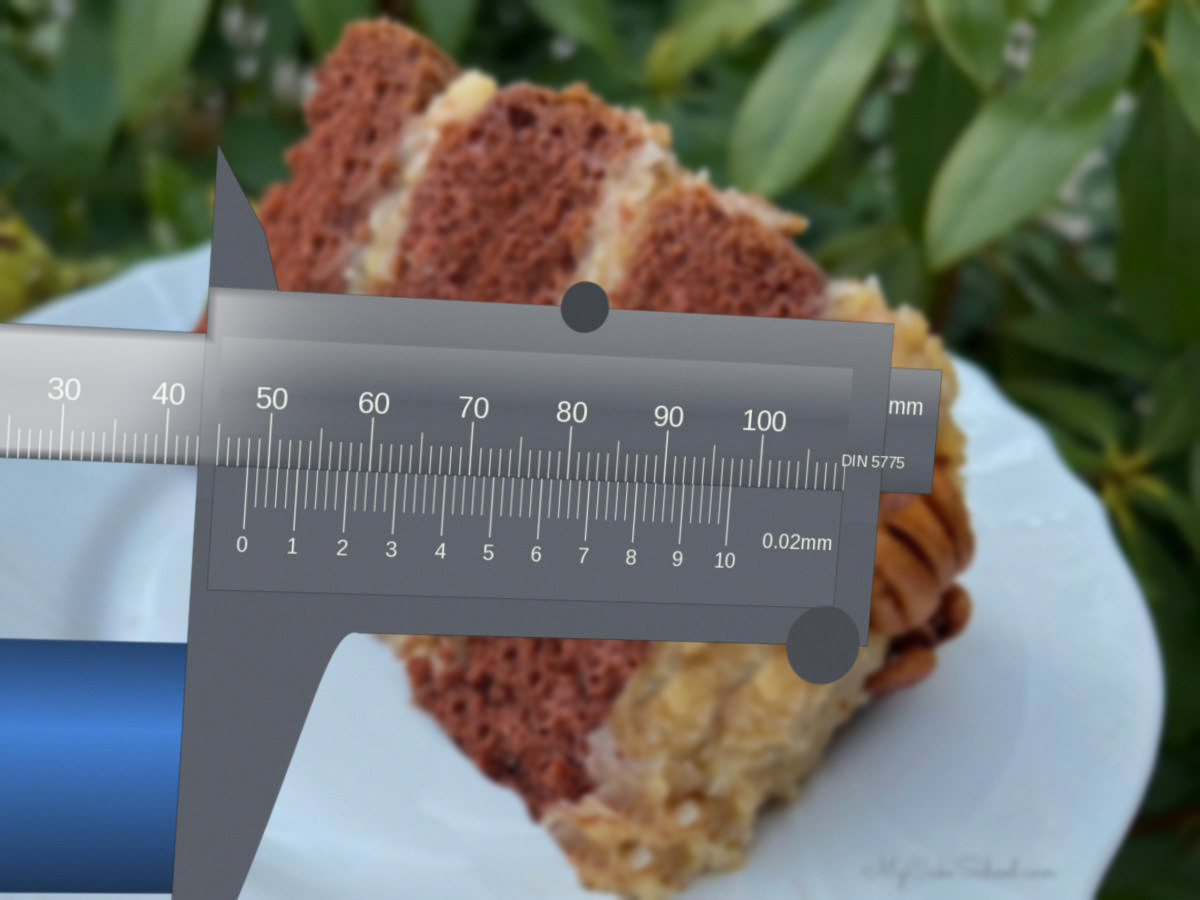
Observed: 48.0 mm
